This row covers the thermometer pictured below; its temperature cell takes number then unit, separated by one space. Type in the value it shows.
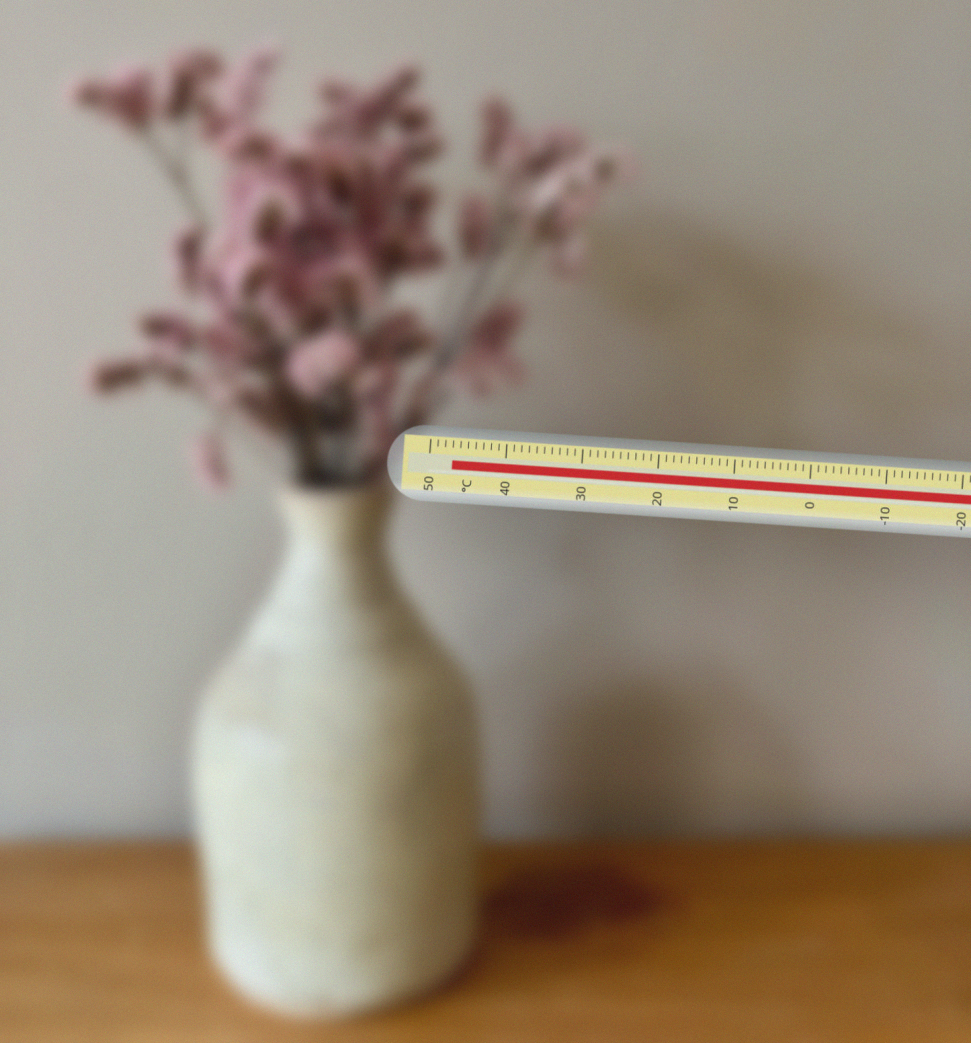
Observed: 47 °C
